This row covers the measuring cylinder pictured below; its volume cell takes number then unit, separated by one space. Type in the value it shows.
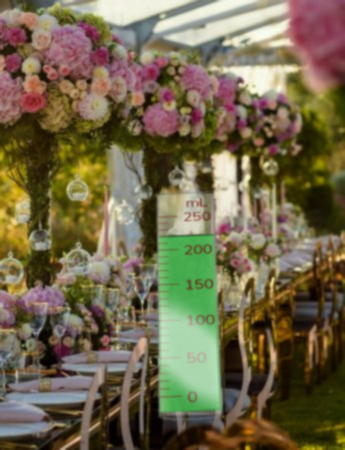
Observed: 220 mL
